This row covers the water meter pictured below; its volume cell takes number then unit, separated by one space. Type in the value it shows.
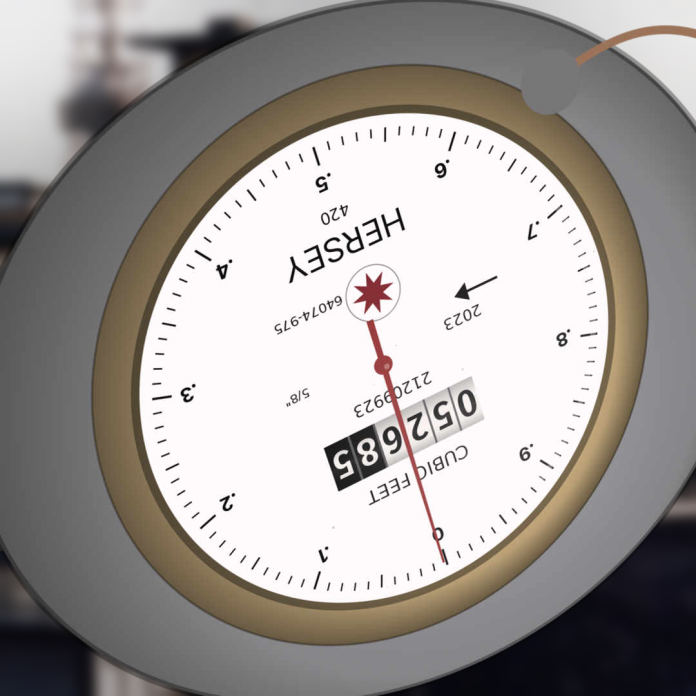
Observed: 52685.00 ft³
